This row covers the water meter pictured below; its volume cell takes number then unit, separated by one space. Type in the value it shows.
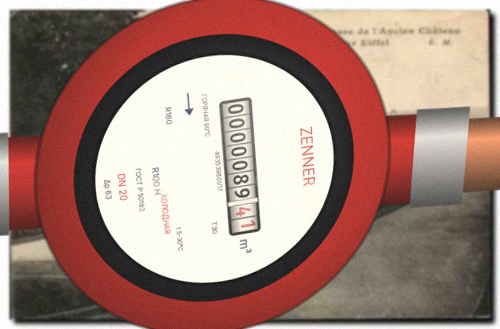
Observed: 89.41 m³
